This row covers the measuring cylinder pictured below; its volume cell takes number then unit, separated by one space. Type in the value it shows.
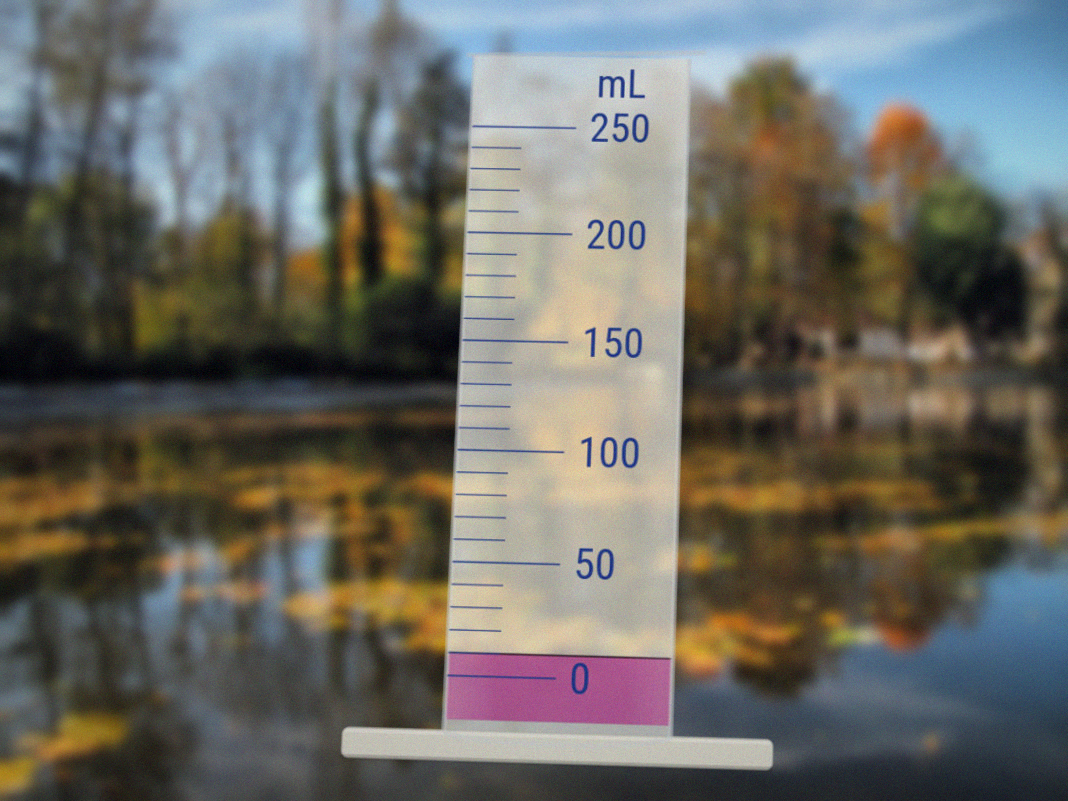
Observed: 10 mL
